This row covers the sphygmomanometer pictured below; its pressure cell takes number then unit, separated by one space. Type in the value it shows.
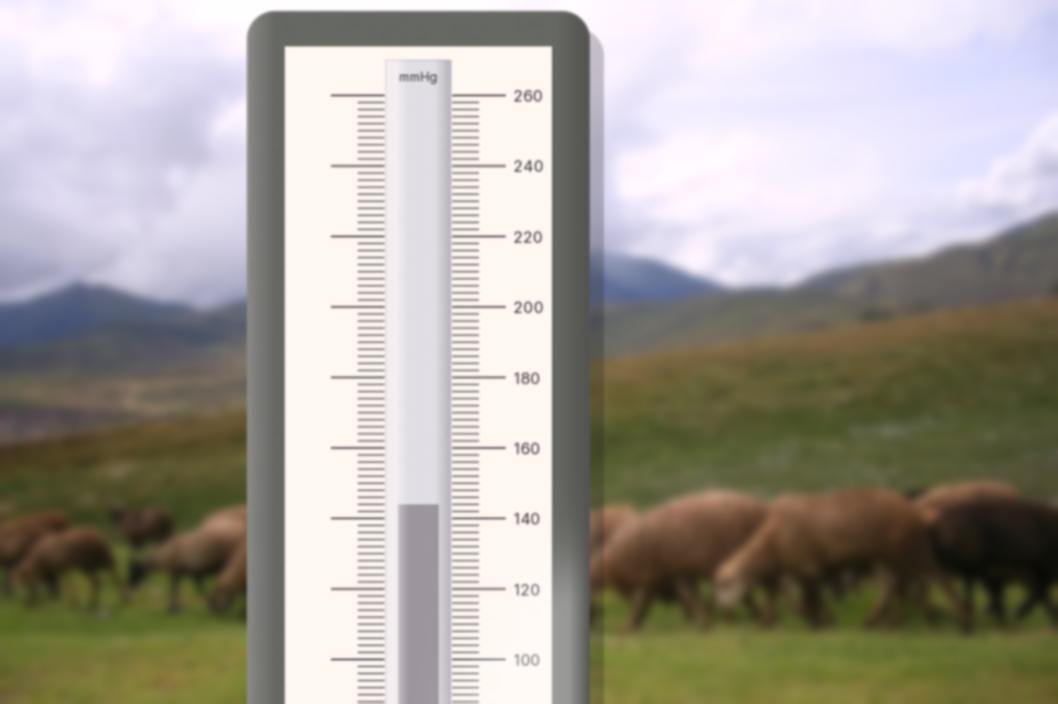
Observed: 144 mmHg
